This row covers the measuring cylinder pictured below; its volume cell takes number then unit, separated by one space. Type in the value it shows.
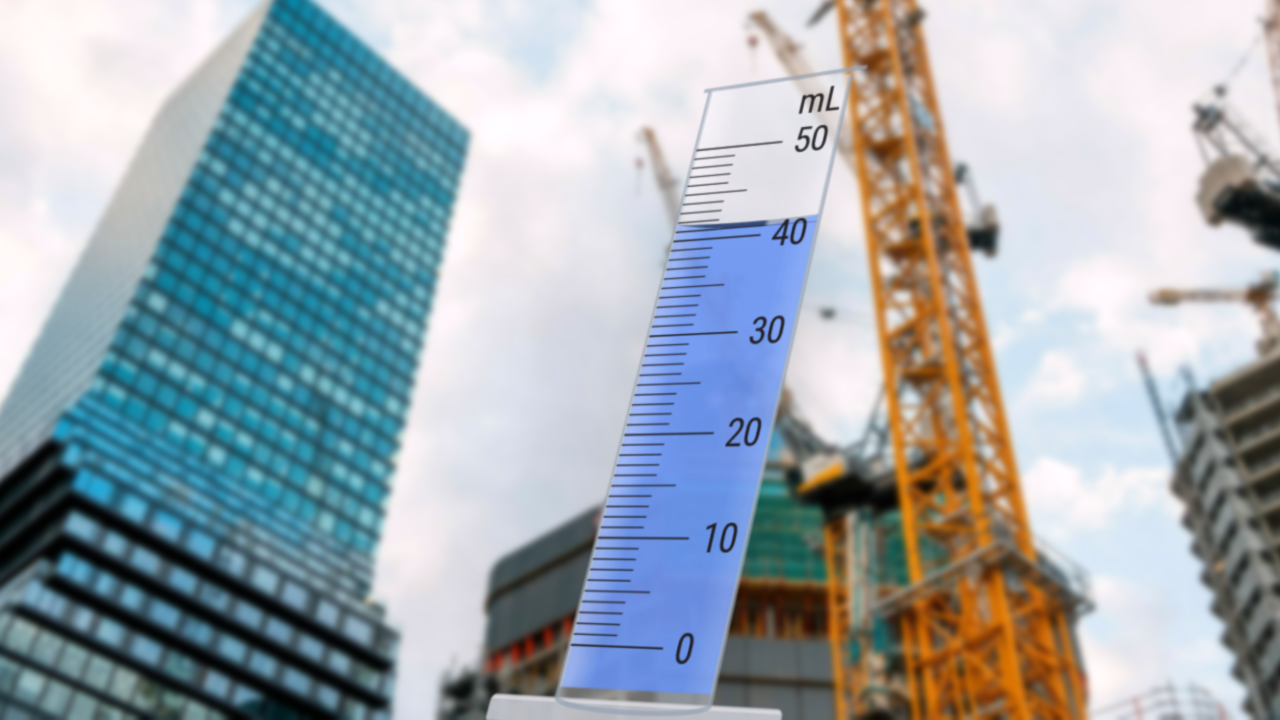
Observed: 41 mL
